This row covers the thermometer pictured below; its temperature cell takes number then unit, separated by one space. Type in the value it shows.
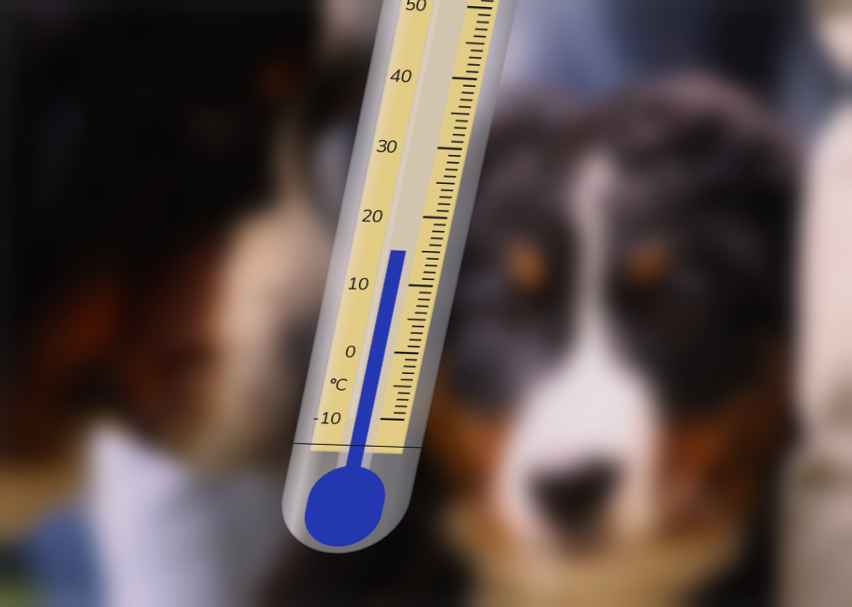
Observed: 15 °C
